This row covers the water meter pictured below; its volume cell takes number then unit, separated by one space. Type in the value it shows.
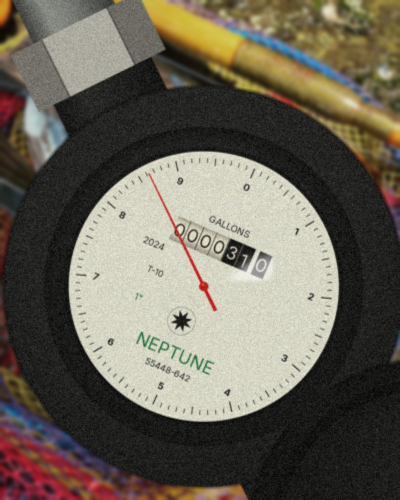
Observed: 308.6 gal
